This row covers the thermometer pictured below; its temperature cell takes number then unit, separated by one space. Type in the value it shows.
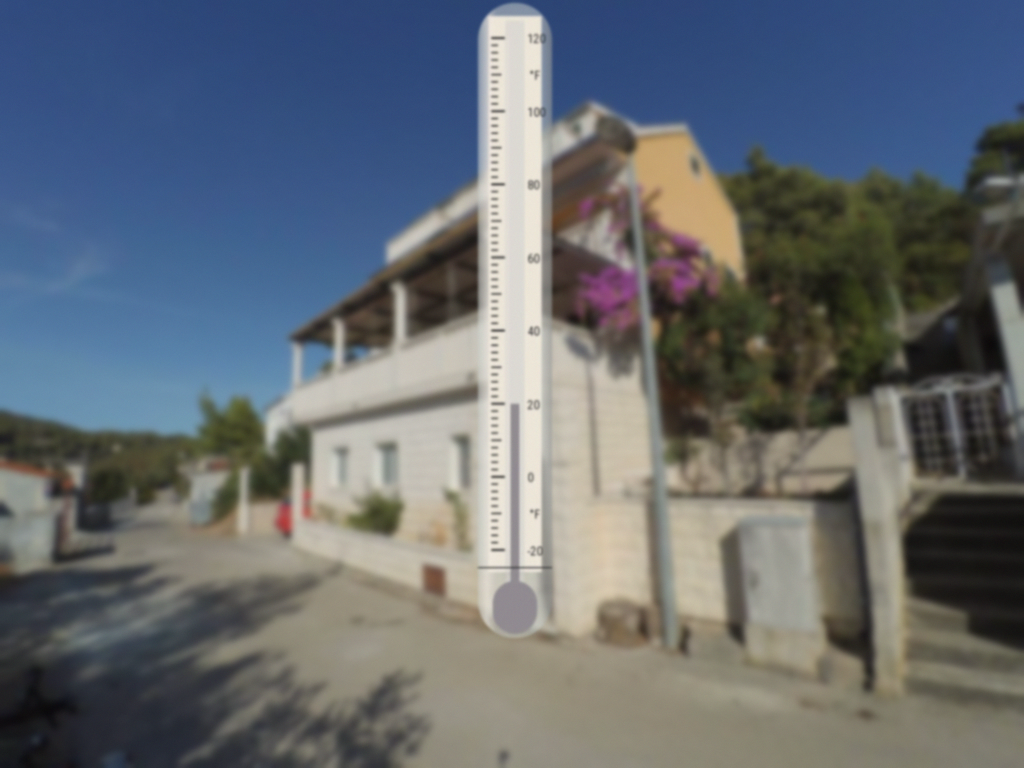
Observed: 20 °F
